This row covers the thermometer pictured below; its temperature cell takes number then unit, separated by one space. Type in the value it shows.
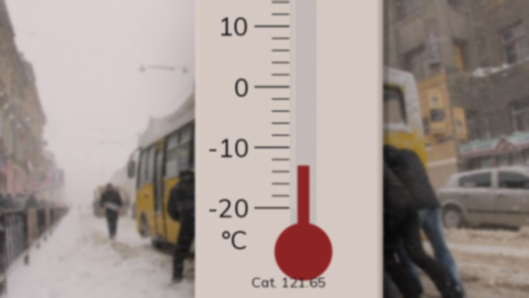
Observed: -13 °C
